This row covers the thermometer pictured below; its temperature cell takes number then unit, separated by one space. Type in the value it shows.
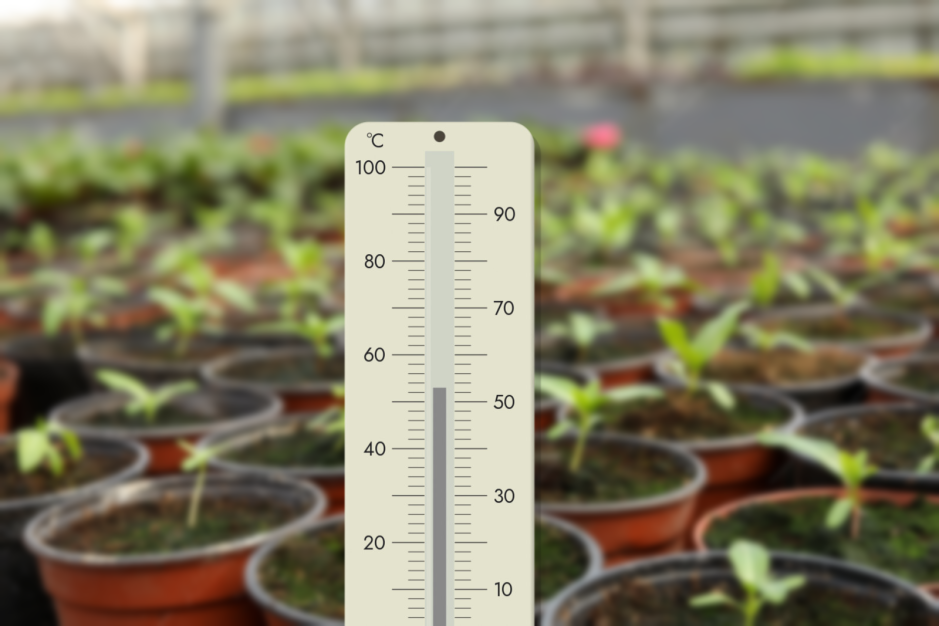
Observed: 53 °C
